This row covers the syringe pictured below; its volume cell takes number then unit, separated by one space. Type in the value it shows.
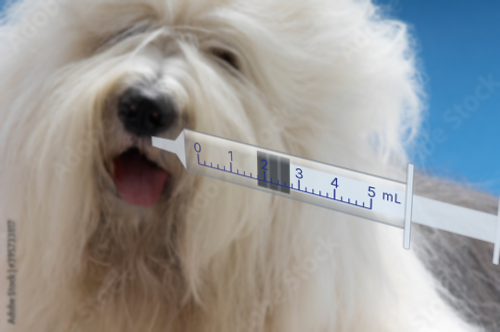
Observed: 1.8 mL
